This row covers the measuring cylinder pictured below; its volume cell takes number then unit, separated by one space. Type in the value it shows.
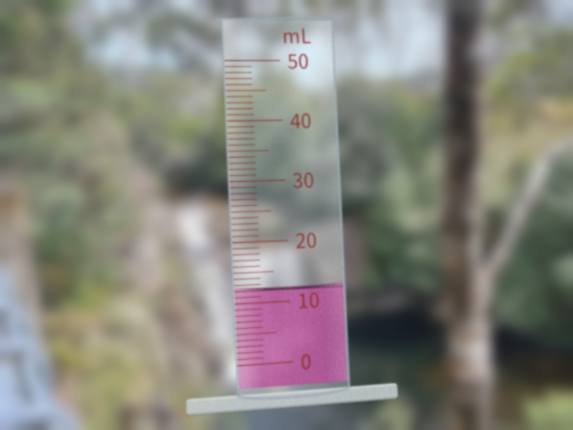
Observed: 12 mL
